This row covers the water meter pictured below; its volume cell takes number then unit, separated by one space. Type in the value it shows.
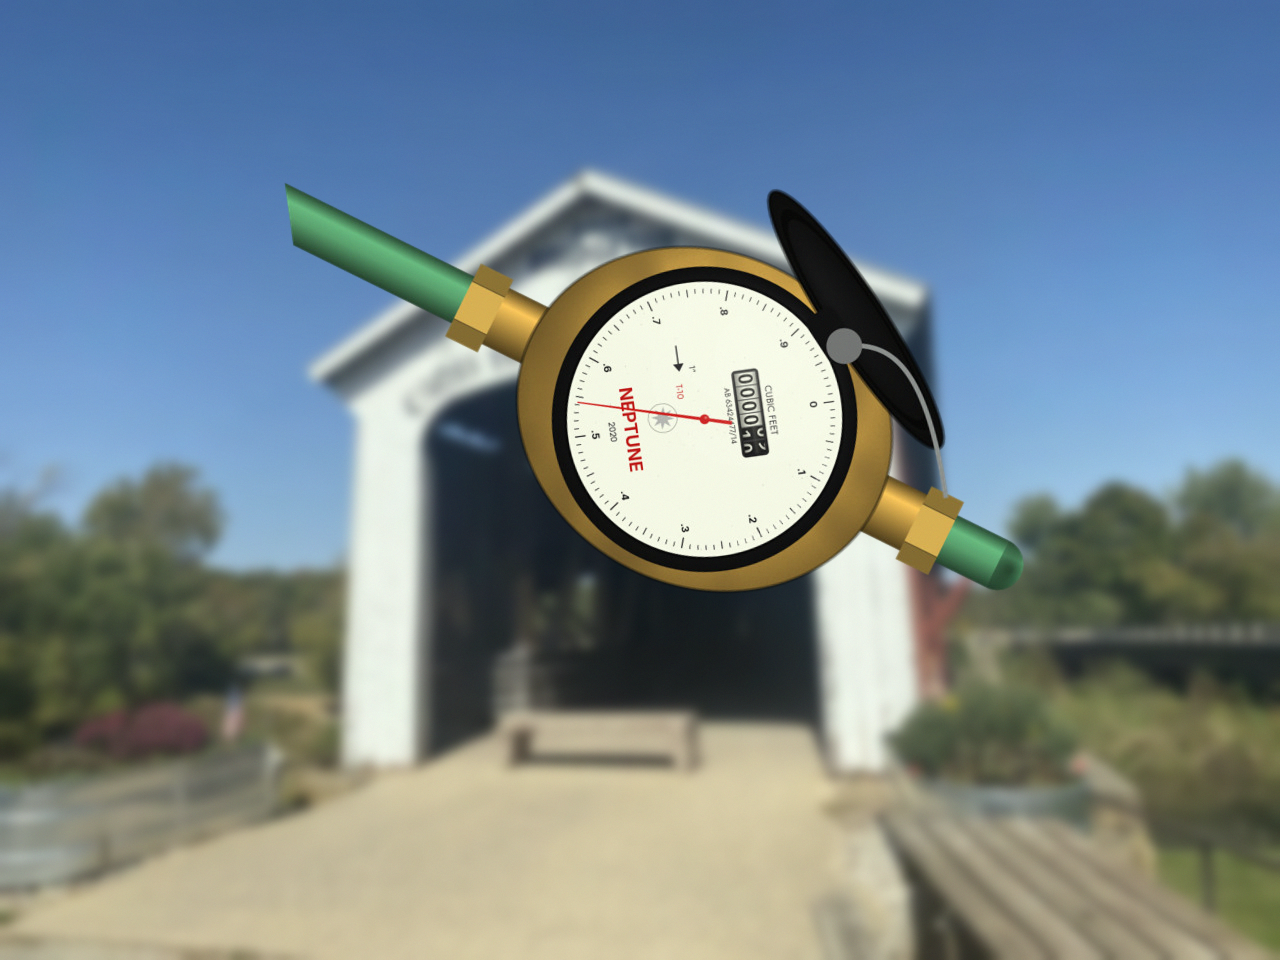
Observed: 9.54 ft³
